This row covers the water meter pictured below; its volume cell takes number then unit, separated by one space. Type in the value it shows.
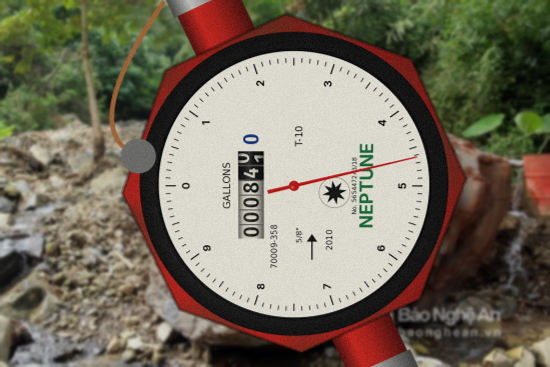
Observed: 8404.6 gal
